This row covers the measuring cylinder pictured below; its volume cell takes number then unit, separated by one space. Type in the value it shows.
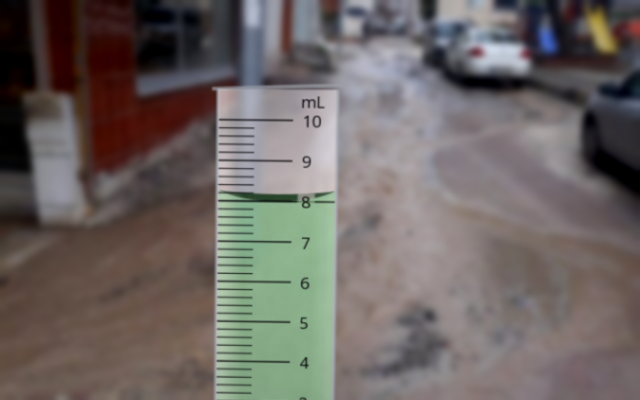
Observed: 8 mL
